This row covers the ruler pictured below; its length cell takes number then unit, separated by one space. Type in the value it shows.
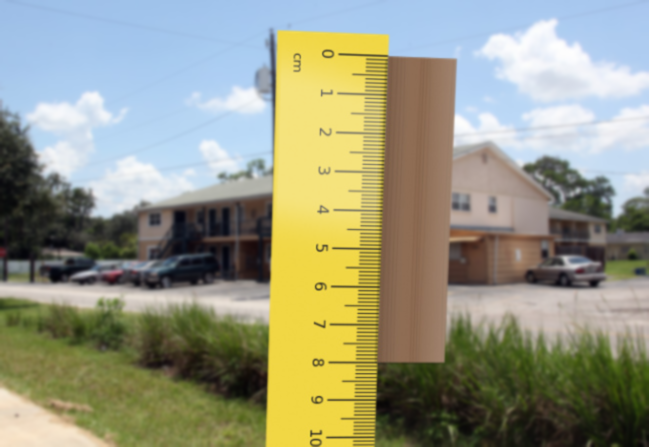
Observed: 8 cm
